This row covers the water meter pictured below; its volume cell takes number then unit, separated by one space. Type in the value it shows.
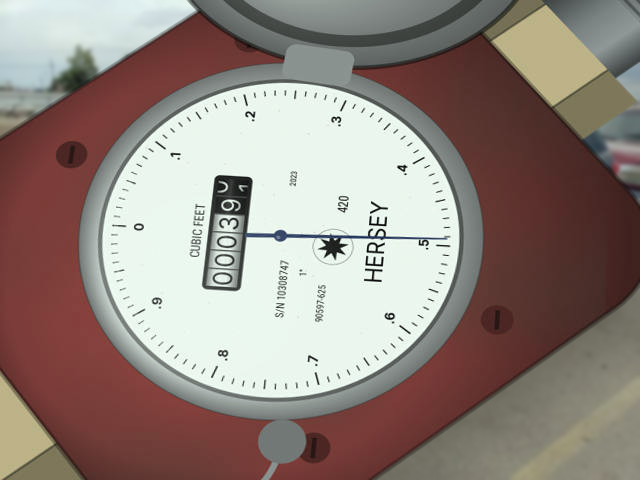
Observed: 390.49 ft³
